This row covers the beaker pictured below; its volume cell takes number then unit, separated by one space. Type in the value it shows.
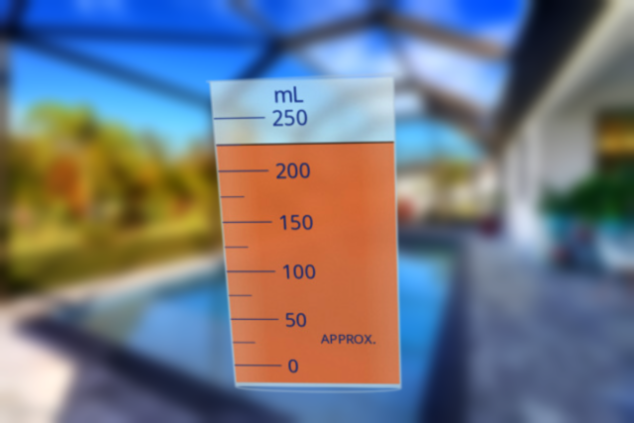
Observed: 225 mL
